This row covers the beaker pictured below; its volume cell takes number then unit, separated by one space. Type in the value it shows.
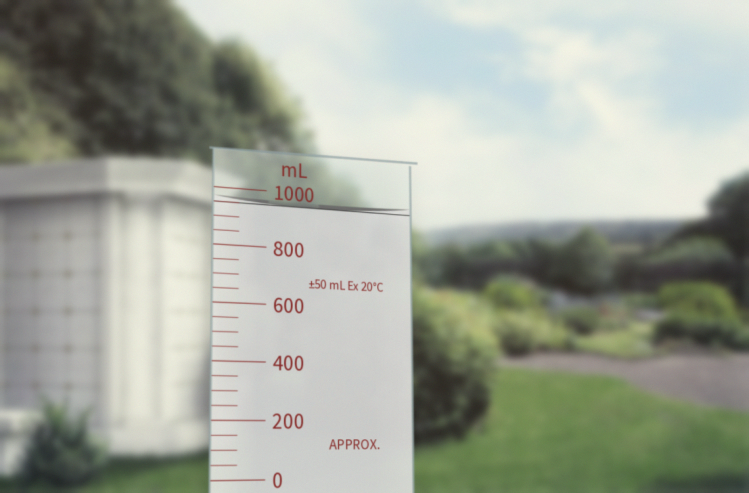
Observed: 950 mL
